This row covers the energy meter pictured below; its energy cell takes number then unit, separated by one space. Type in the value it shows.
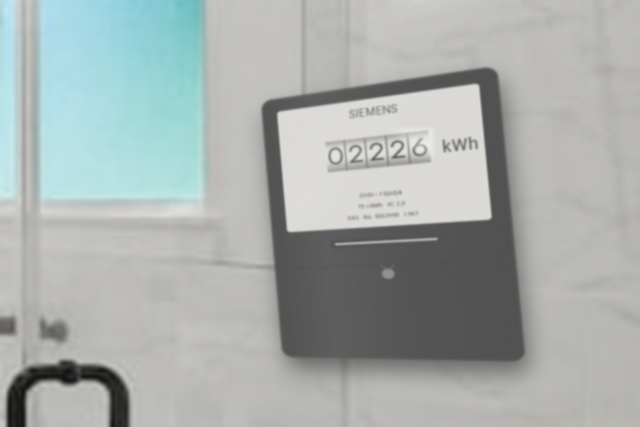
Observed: 2226 kWh
